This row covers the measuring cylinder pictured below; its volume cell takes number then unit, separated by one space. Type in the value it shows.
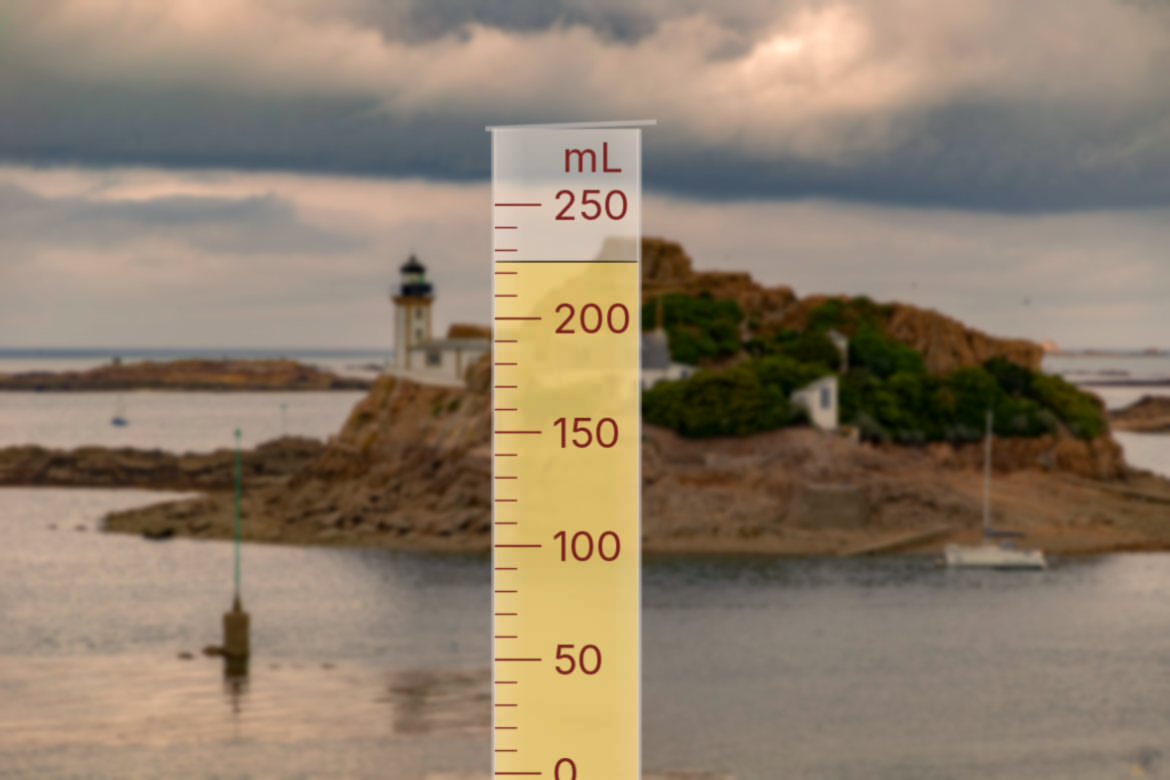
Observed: 225 mL
